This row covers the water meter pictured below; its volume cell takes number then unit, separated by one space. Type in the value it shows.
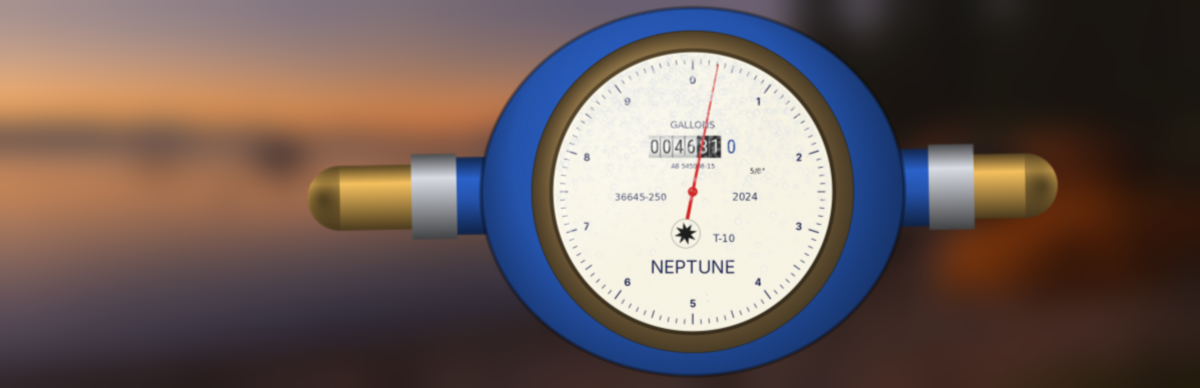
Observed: 46810.3 gal
